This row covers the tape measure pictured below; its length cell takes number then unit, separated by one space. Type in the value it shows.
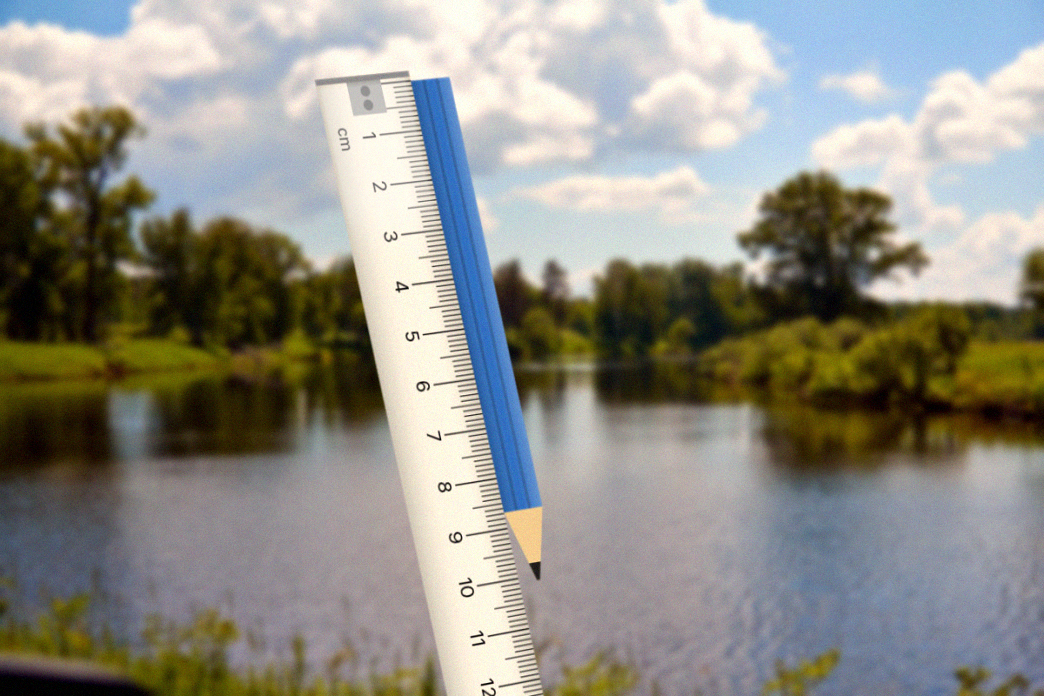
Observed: 10.1 cm
